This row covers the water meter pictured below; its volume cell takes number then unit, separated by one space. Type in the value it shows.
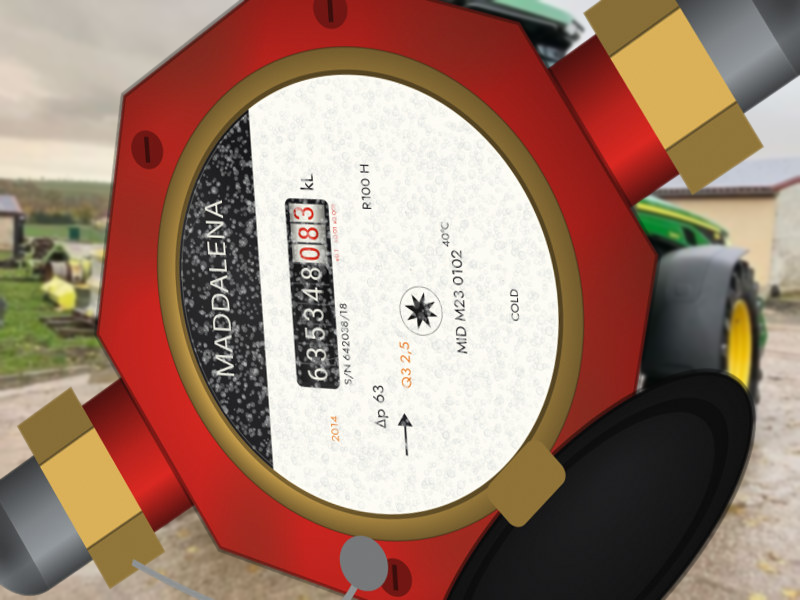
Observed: 635348.083 kL
